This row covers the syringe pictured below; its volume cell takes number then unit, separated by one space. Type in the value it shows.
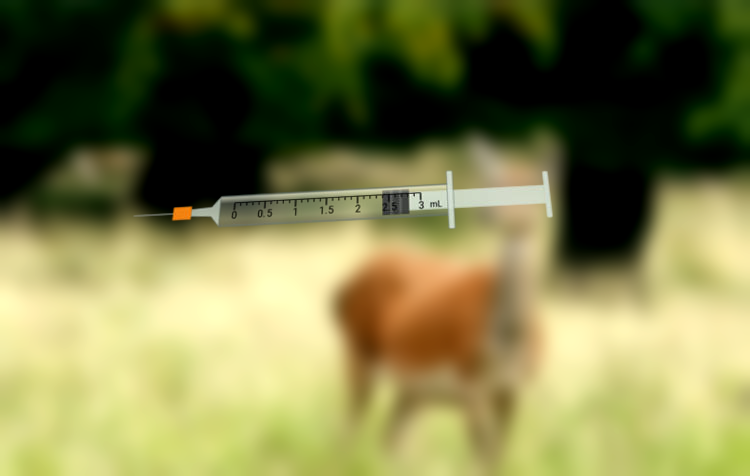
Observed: 2.4 mL
